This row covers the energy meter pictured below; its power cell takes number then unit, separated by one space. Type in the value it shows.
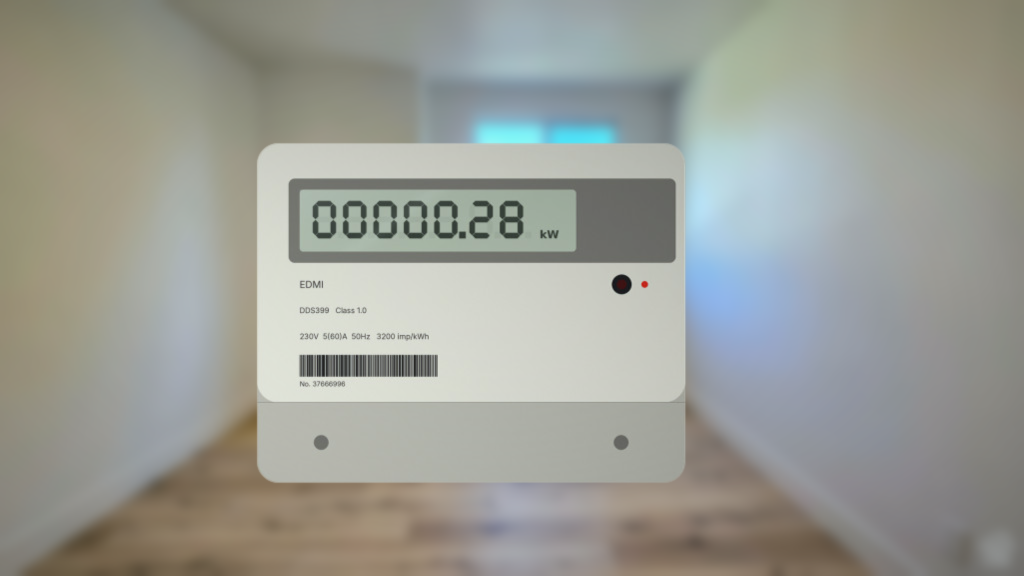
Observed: 0.28 kW
